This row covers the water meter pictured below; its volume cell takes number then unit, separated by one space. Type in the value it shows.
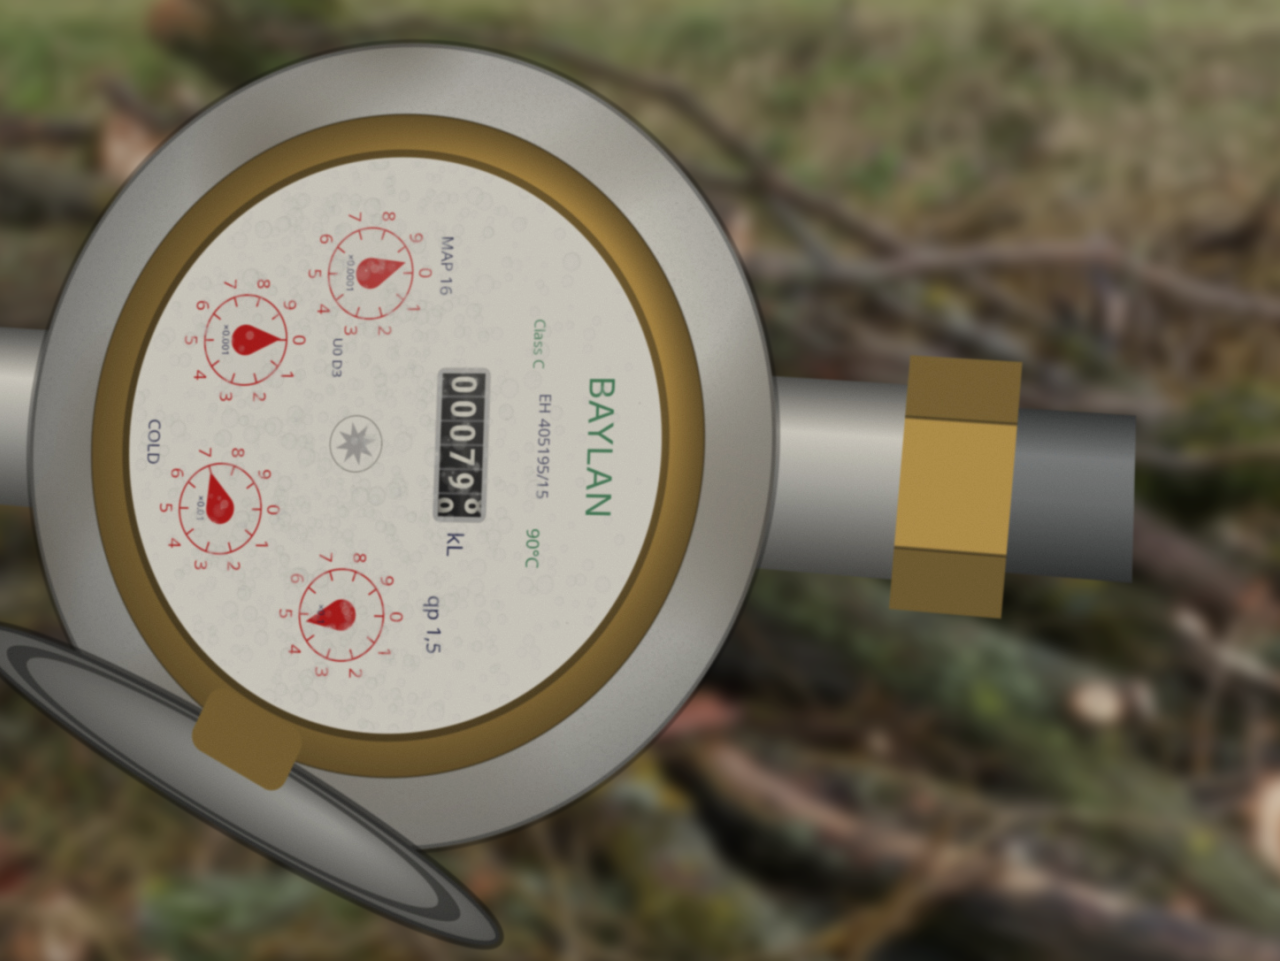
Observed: 798.4699 kL
